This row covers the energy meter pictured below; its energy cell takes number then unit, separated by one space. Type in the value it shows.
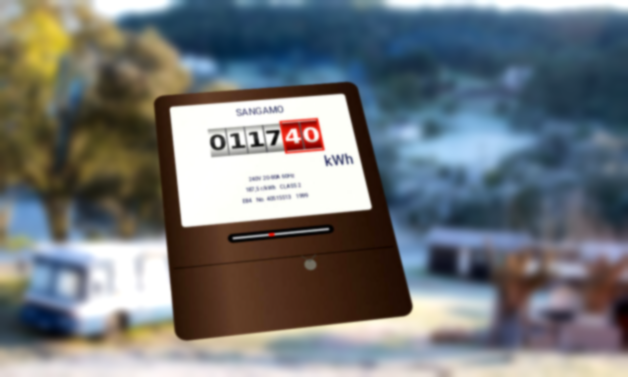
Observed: 117.40 kWh
